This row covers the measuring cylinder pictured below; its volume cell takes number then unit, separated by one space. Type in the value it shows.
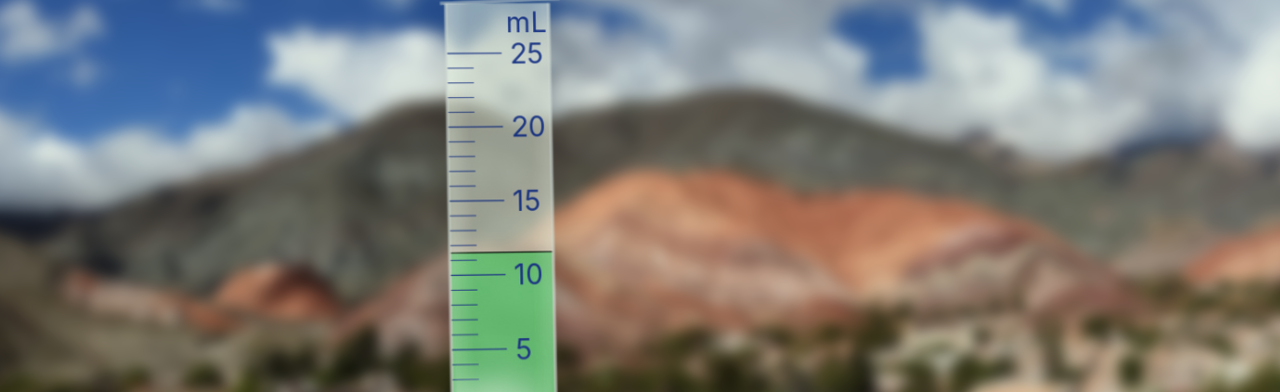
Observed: 11.5 mL
